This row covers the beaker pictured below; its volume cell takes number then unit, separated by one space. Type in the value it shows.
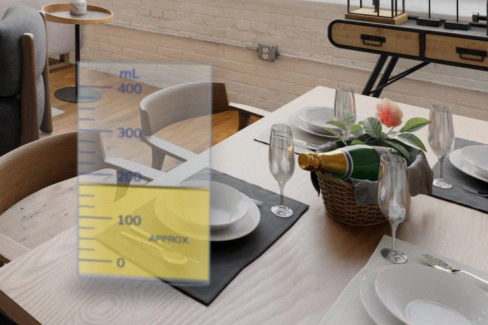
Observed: 175 mL
